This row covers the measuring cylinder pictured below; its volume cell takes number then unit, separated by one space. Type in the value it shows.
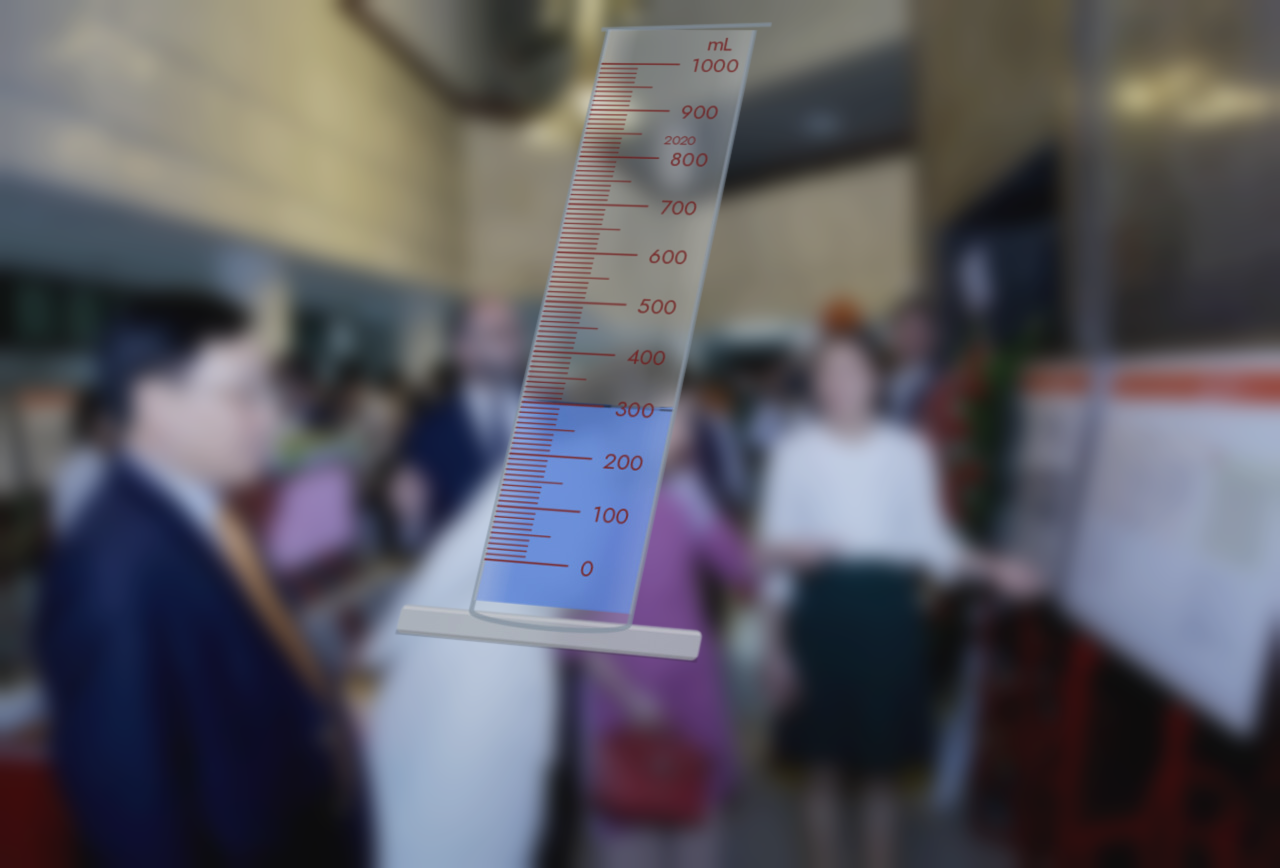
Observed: 300 mL
